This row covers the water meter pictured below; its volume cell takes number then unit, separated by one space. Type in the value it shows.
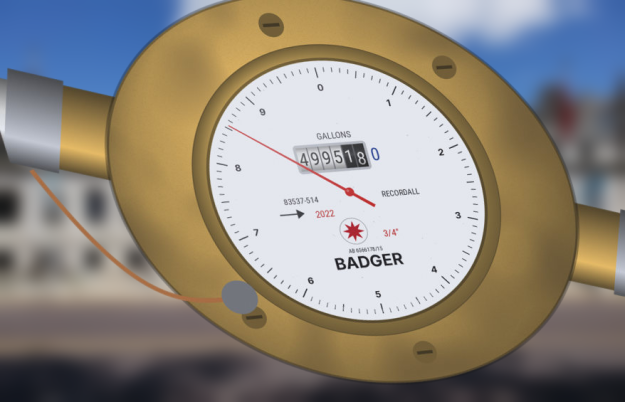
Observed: 4995178.5 gal
